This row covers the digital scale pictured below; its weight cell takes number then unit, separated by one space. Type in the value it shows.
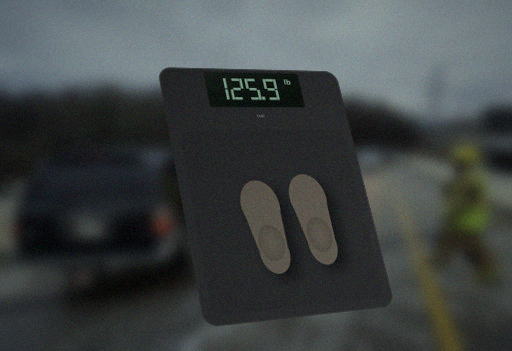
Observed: 125.9 lb
